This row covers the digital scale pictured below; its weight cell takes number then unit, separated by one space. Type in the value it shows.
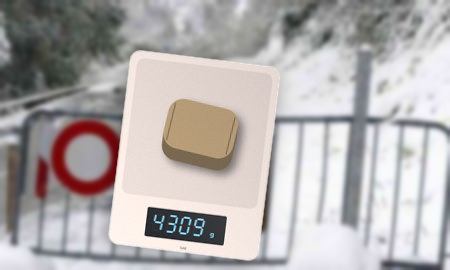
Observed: 4309 g
